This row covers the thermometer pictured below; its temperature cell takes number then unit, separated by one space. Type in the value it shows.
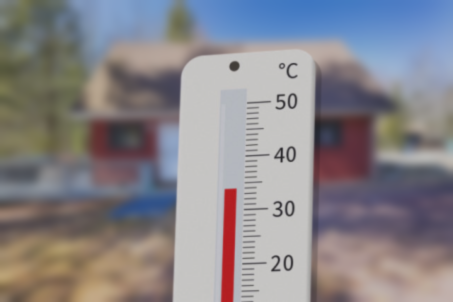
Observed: 34 °C
